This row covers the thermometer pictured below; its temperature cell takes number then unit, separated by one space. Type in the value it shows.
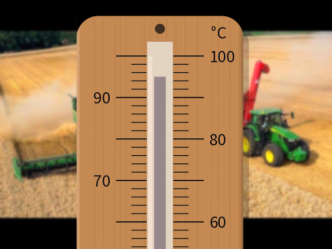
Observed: 95 °C
